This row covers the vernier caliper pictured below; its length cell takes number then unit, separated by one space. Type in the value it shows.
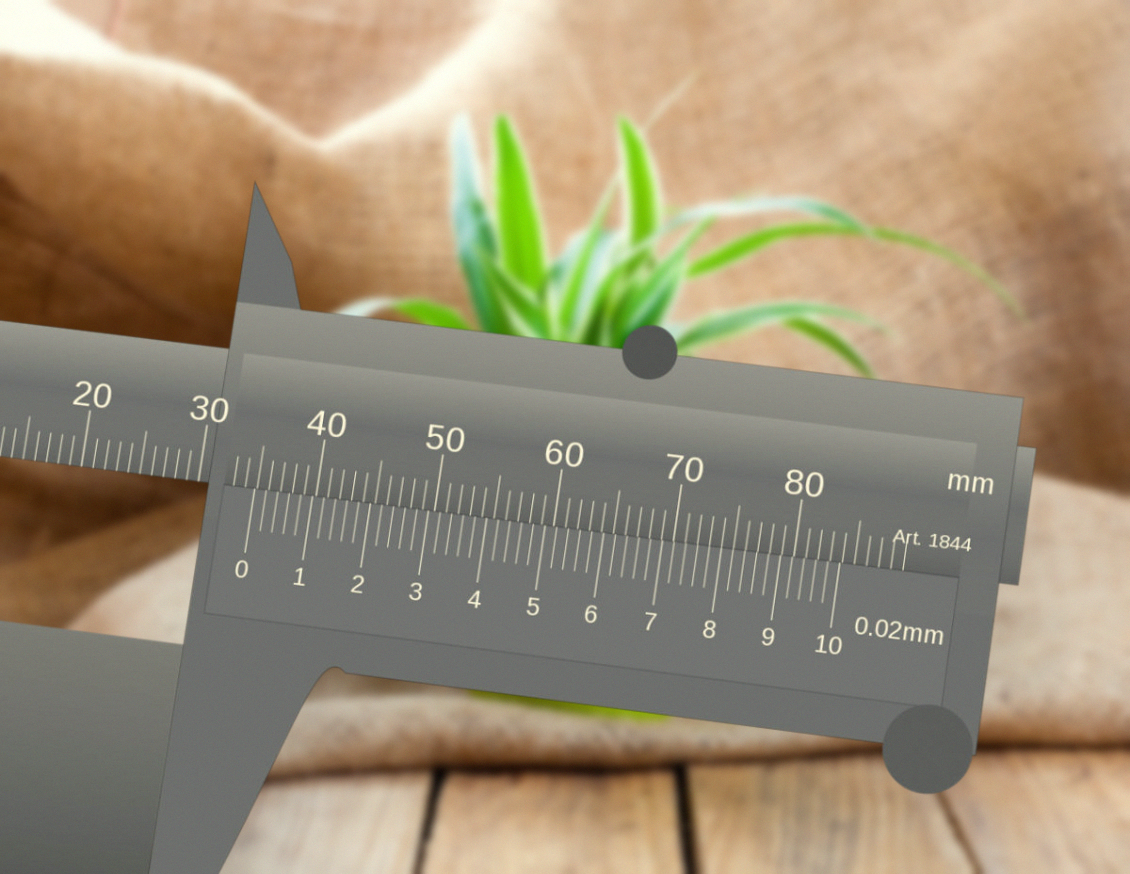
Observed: 34.8 mm
